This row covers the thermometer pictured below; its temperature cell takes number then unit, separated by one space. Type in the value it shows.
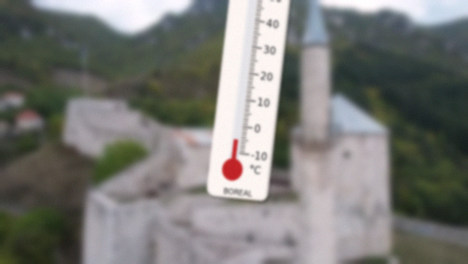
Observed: -5 °C
